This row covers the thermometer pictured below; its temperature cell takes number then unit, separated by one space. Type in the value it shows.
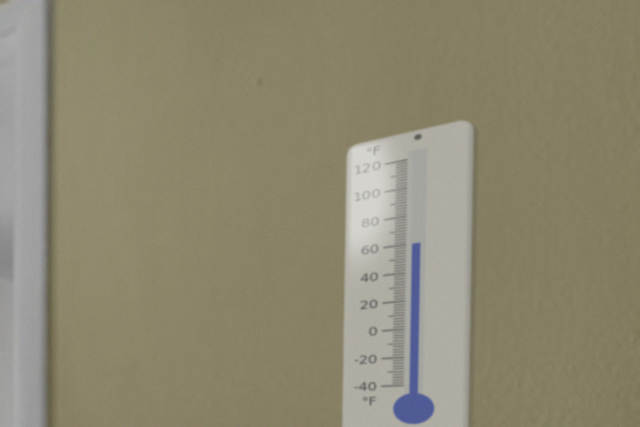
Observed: 60 °F
